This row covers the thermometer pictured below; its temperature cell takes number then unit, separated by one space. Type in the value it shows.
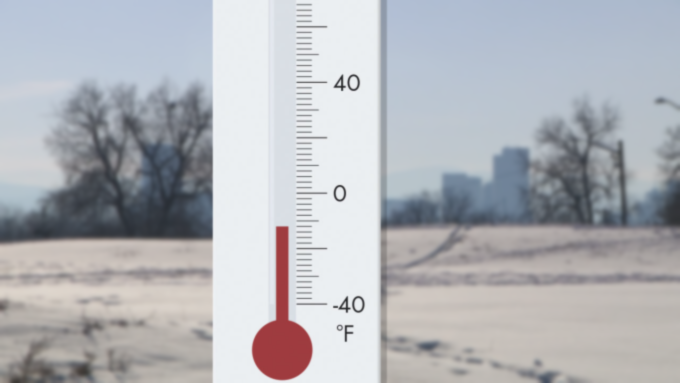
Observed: -12 °F
